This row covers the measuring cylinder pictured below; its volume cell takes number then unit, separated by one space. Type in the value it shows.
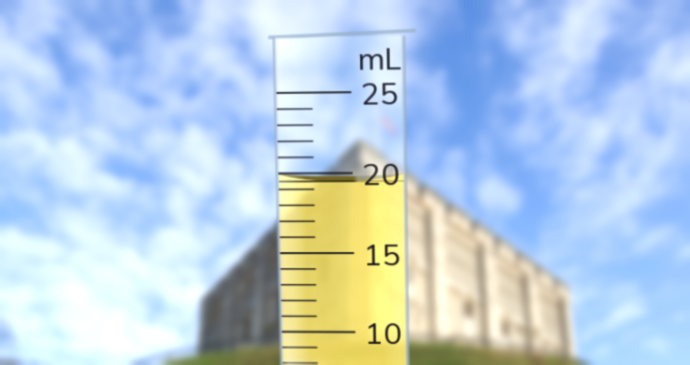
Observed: 19.5 mL
